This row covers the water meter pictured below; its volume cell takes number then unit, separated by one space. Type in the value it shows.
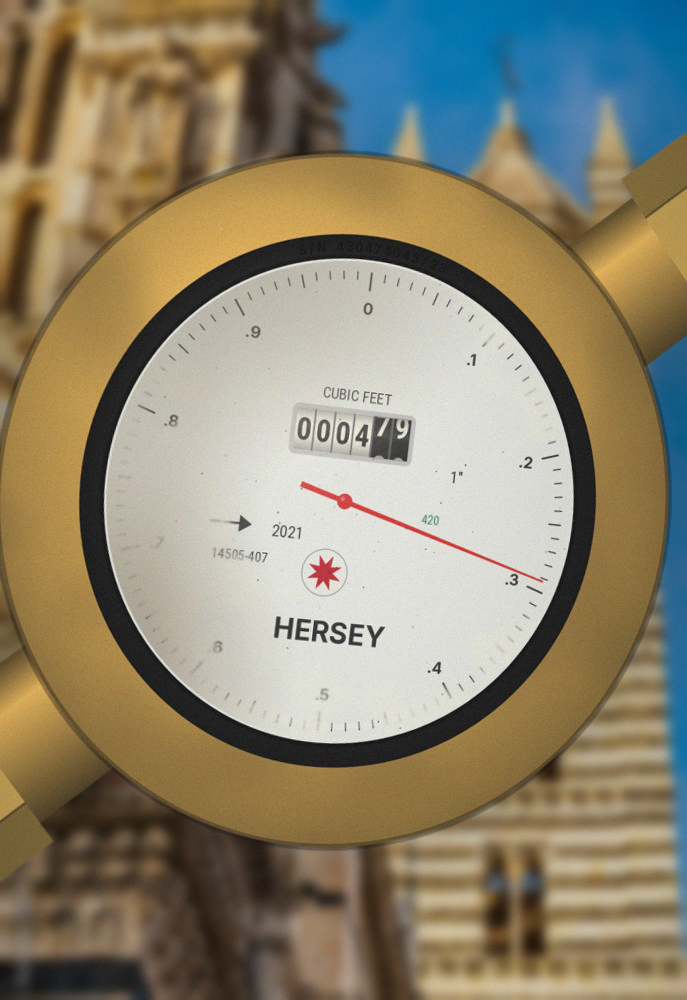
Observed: 479.29 ft³
